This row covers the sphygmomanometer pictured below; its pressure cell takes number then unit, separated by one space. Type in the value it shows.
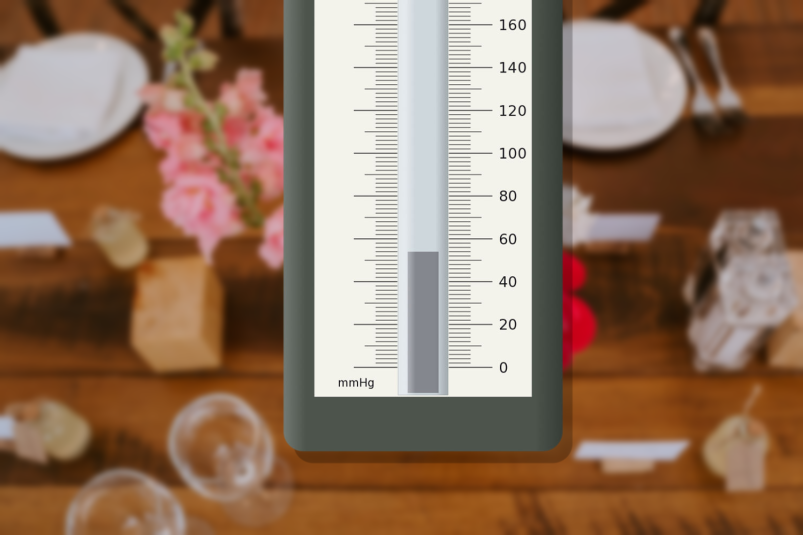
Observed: 54 mmHg
